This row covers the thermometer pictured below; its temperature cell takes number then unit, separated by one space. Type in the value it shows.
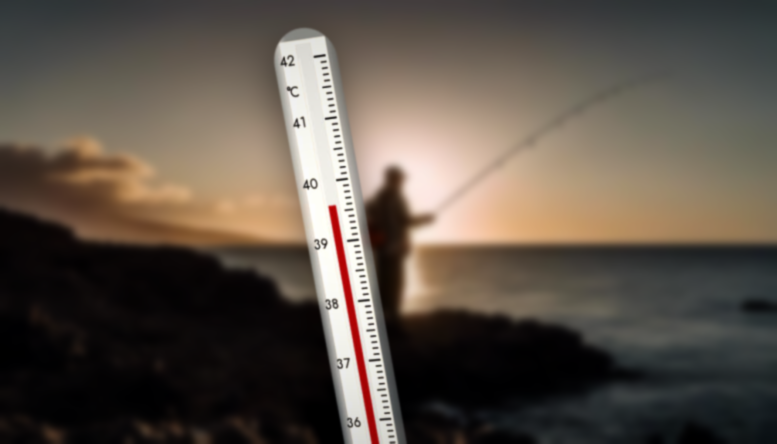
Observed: 39.6 °C
